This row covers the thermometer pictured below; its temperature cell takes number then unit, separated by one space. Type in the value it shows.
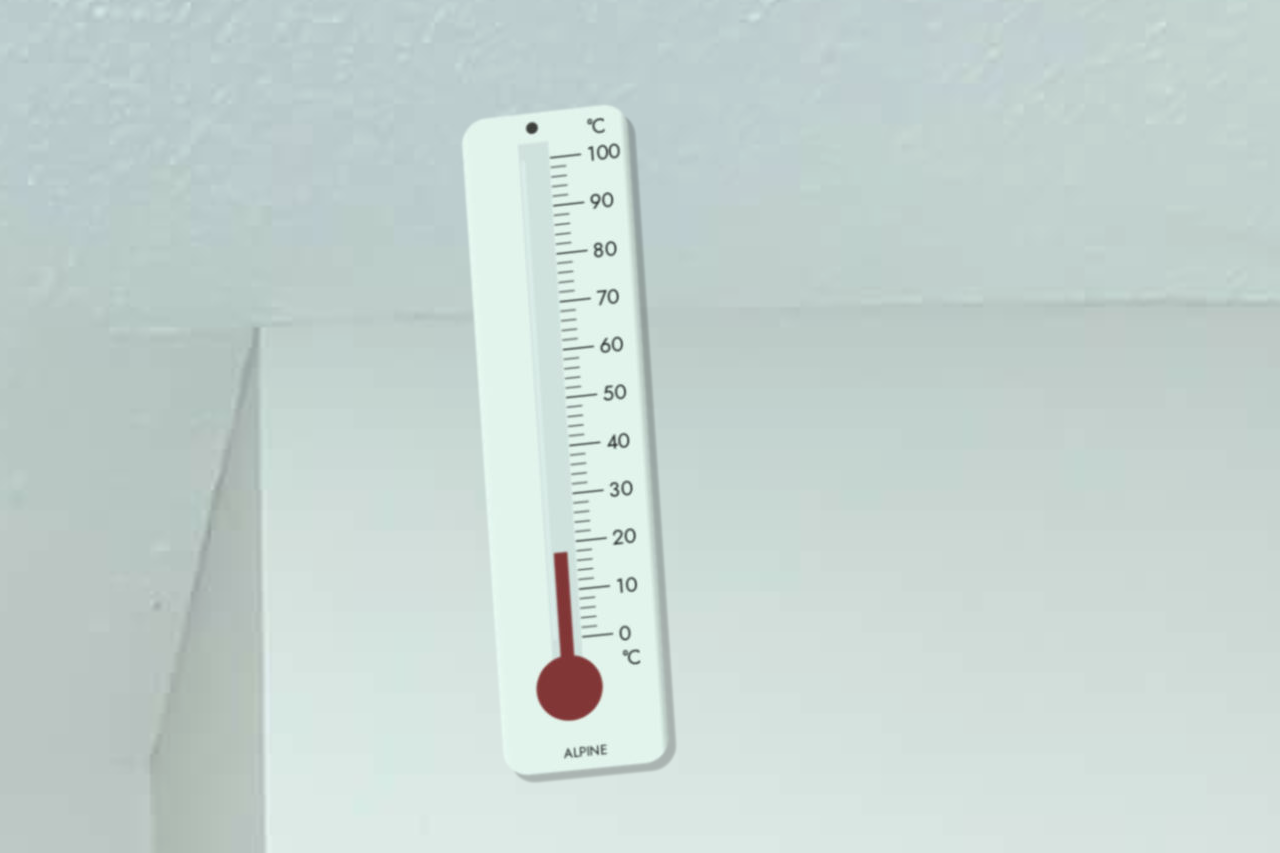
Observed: 18 °C
